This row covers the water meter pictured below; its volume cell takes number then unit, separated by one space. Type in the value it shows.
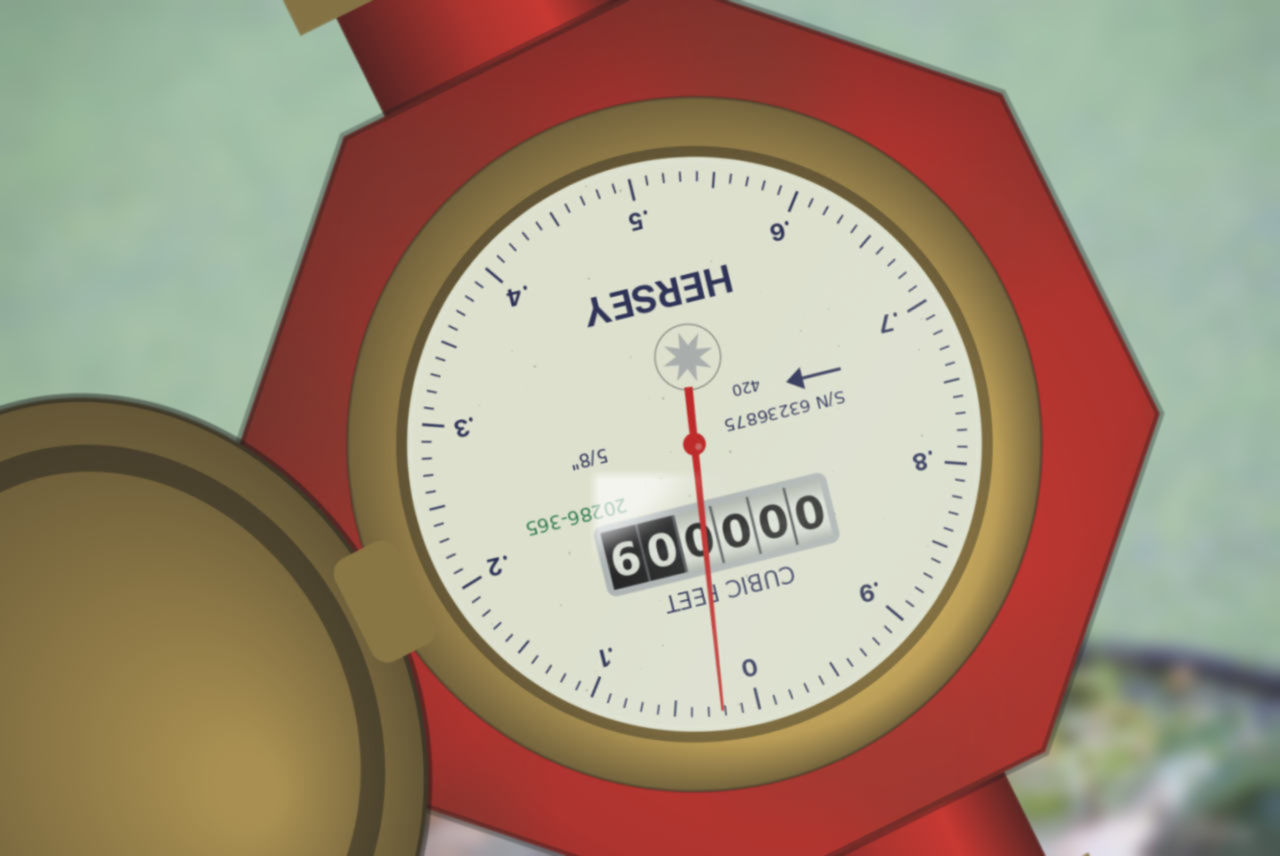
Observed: 9.02 ft³
